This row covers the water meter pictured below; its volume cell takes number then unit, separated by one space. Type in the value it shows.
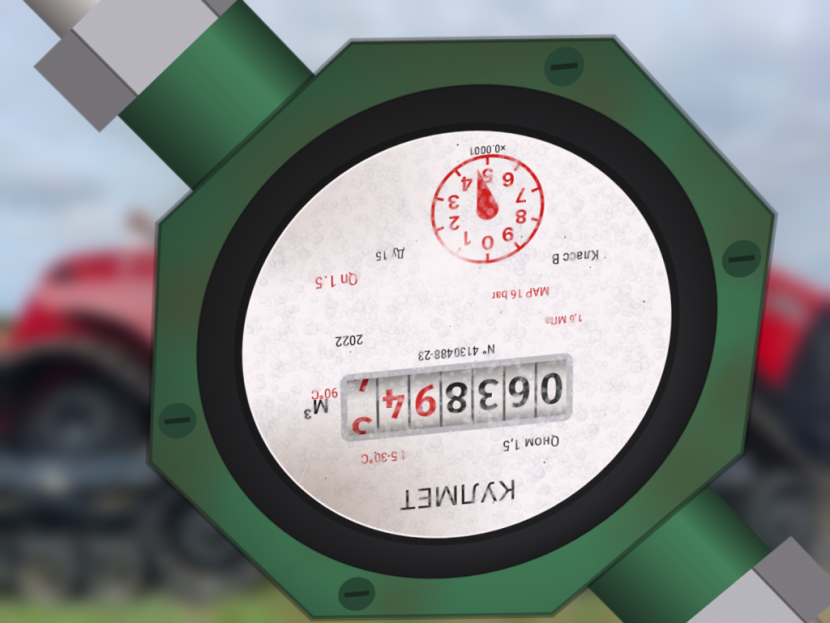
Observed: 638.9434 m³
